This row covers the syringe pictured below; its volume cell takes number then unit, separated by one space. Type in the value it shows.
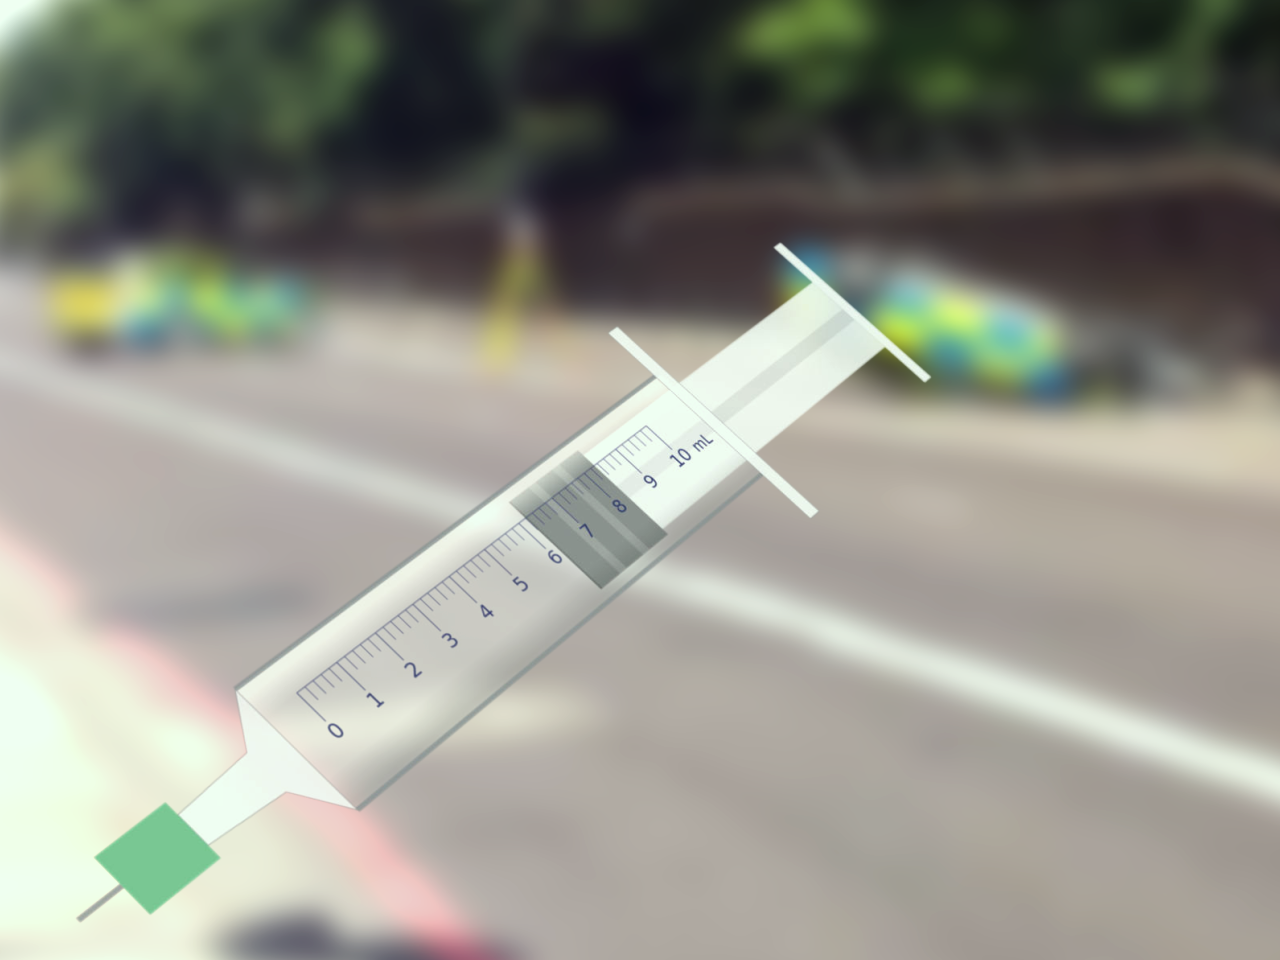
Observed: 6.2 mL
